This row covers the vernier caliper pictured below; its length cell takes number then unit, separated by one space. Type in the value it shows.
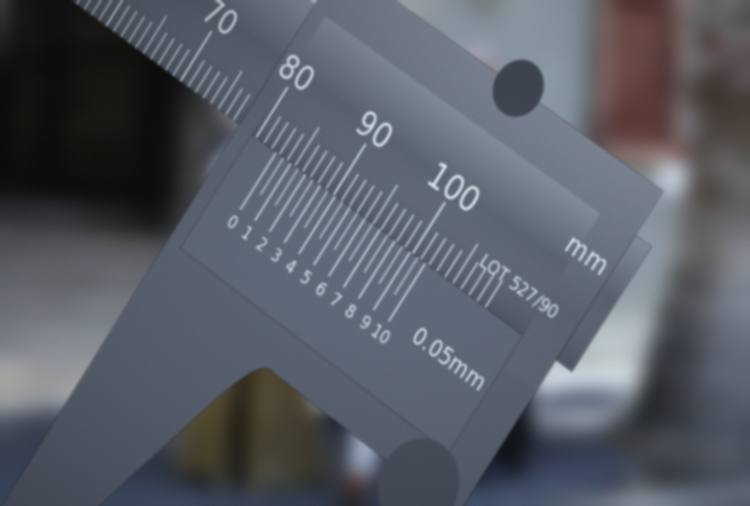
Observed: 82.6 mm
